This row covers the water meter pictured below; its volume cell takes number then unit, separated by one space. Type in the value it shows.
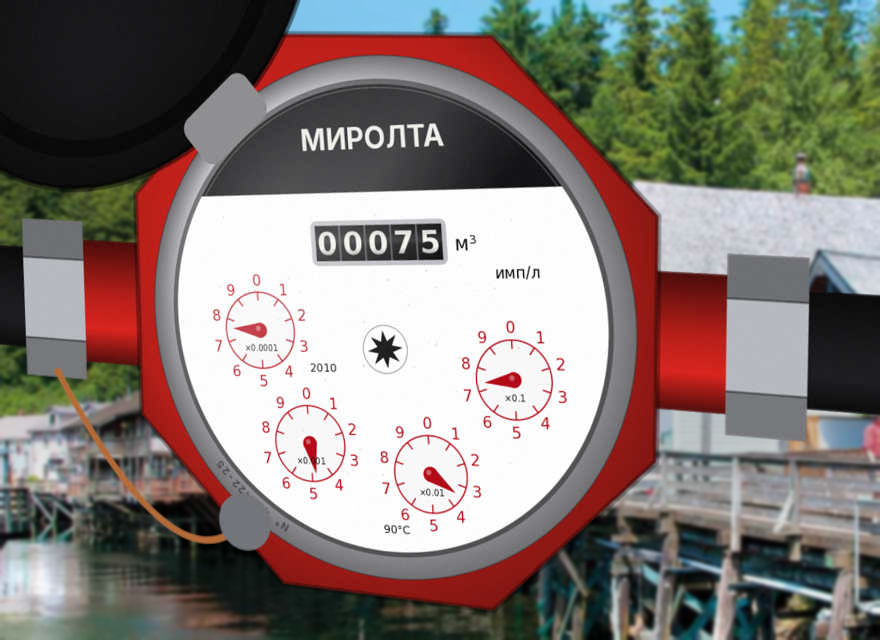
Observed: 75.7347 m³
